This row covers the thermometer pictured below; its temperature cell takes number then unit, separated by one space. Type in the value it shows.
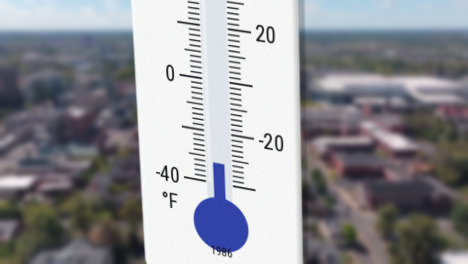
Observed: -32 °F
